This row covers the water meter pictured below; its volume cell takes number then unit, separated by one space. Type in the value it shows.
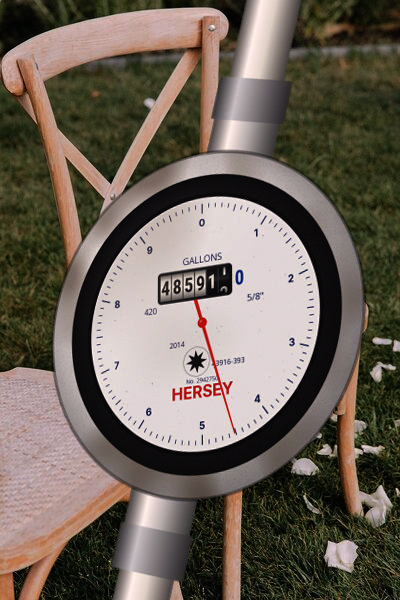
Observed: 4859114.5 gal
